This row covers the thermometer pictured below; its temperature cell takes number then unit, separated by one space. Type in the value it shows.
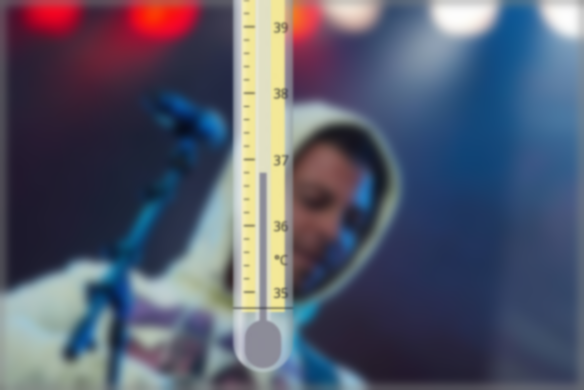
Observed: 36.8 °C
